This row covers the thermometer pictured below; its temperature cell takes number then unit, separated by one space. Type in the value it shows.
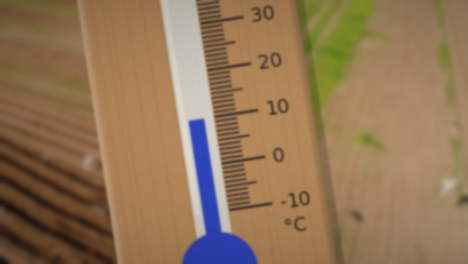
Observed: 10 °C
